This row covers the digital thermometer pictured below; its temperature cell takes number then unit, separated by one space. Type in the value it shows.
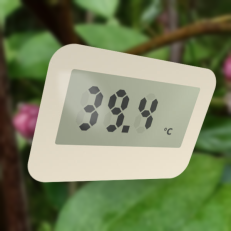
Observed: 39.4 °C
